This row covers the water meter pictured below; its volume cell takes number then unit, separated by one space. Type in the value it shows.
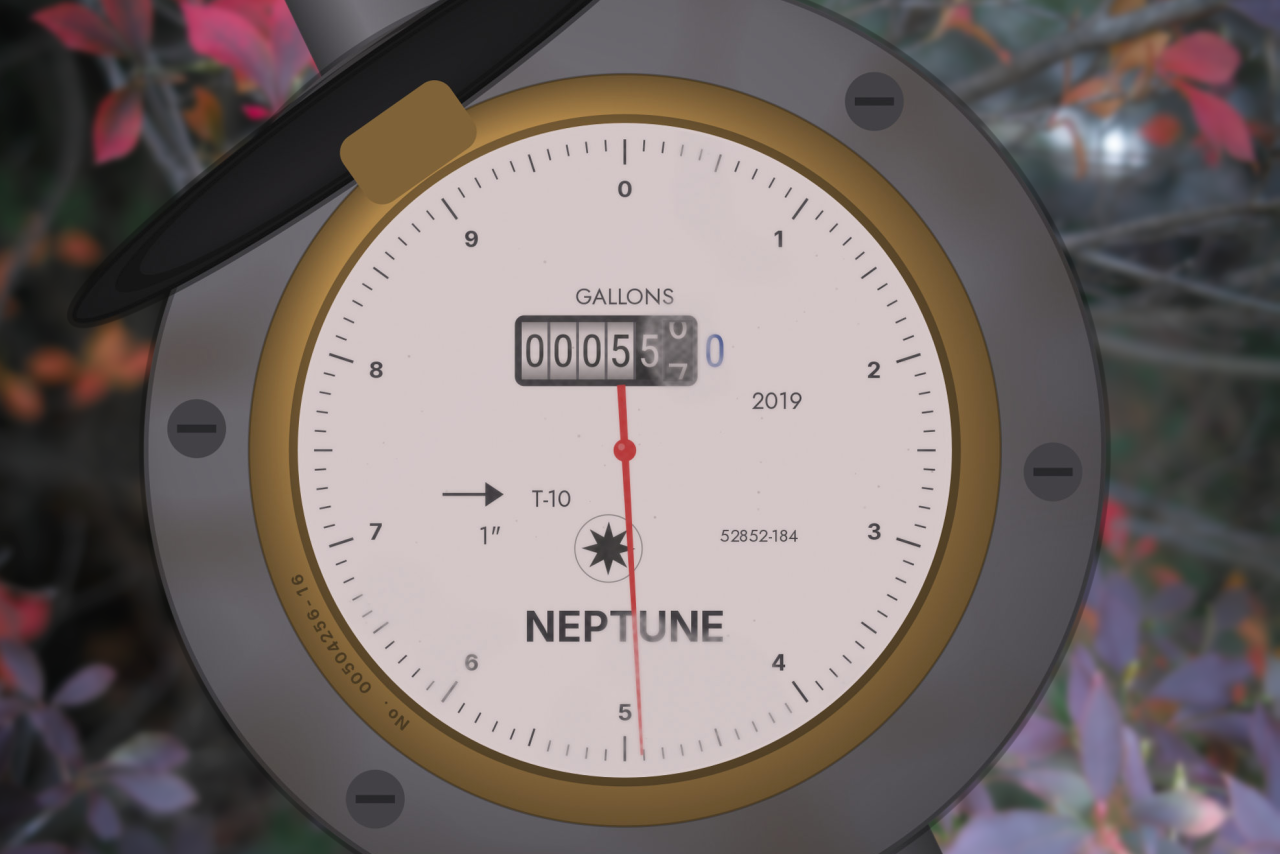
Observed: 5564.9 gal
